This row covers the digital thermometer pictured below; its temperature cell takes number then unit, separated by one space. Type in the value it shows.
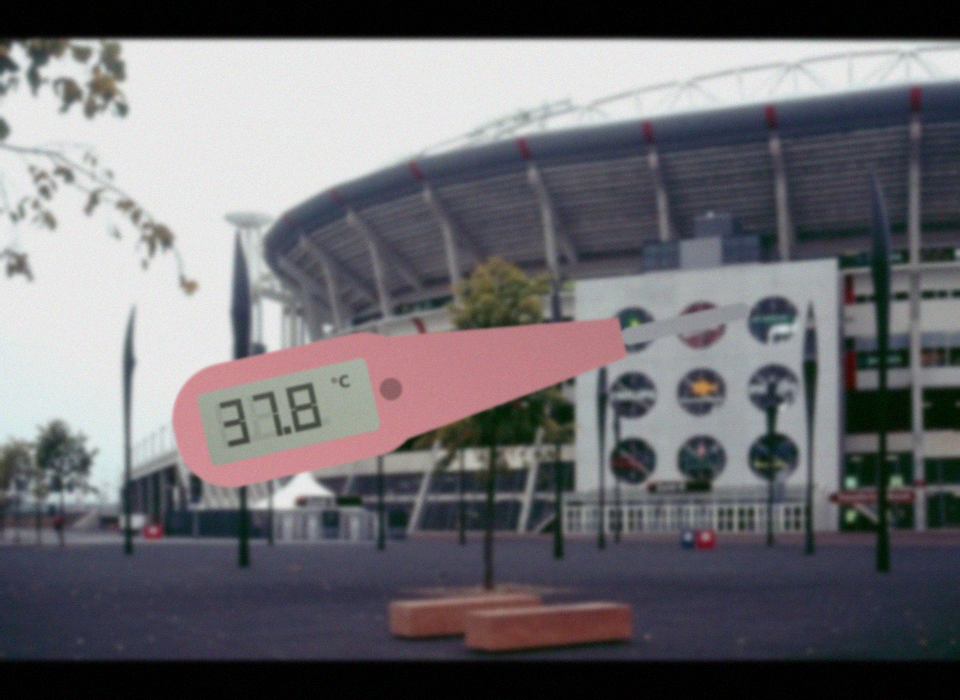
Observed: 37.8 °C
